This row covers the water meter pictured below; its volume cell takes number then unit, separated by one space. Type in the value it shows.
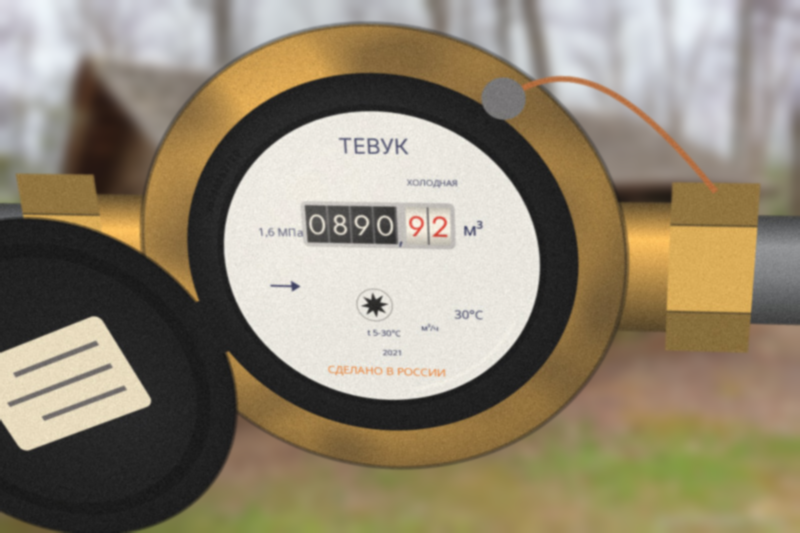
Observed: 890.92 m³
